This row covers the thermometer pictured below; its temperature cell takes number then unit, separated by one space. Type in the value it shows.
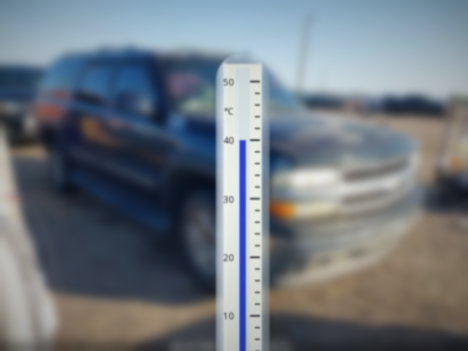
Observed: 40 °C
